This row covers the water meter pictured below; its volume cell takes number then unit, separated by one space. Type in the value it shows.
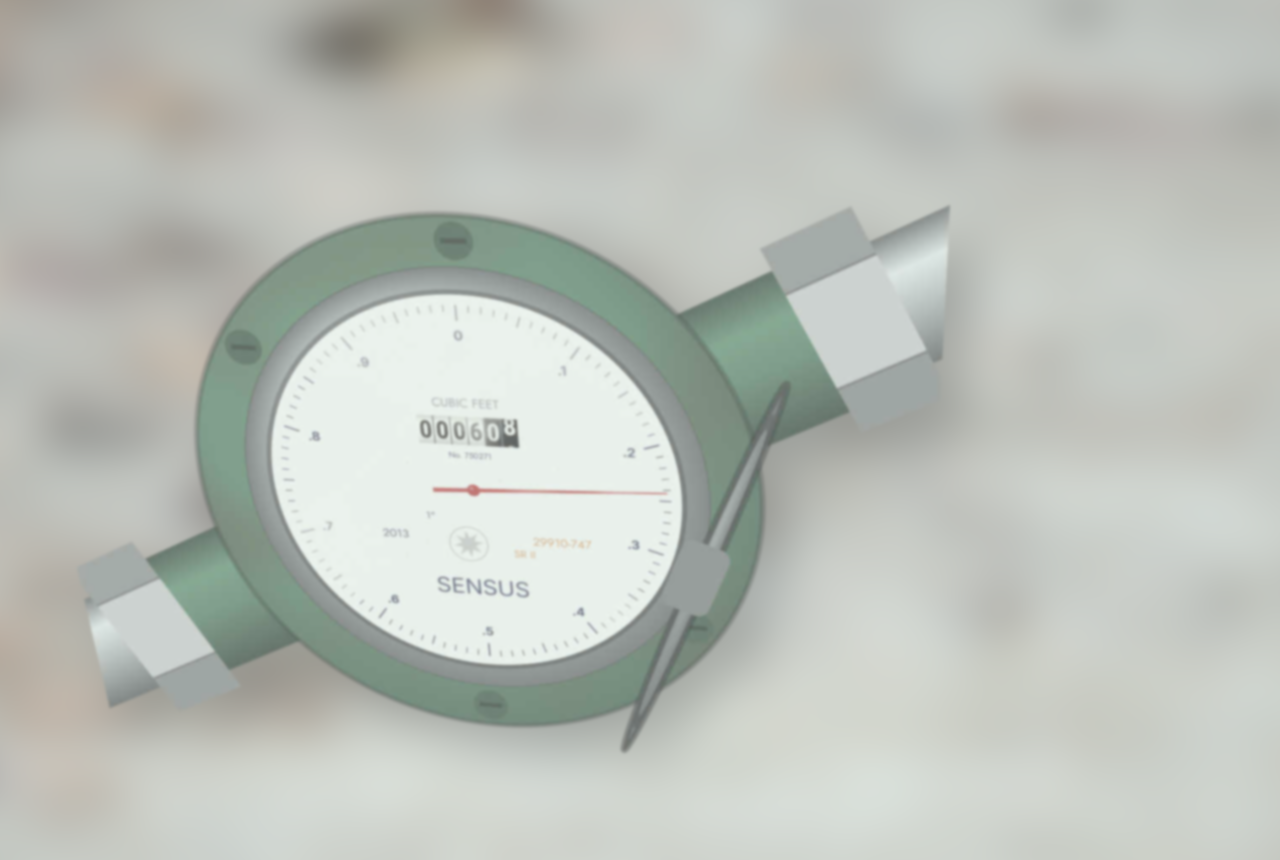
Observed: 608.24 ft³
